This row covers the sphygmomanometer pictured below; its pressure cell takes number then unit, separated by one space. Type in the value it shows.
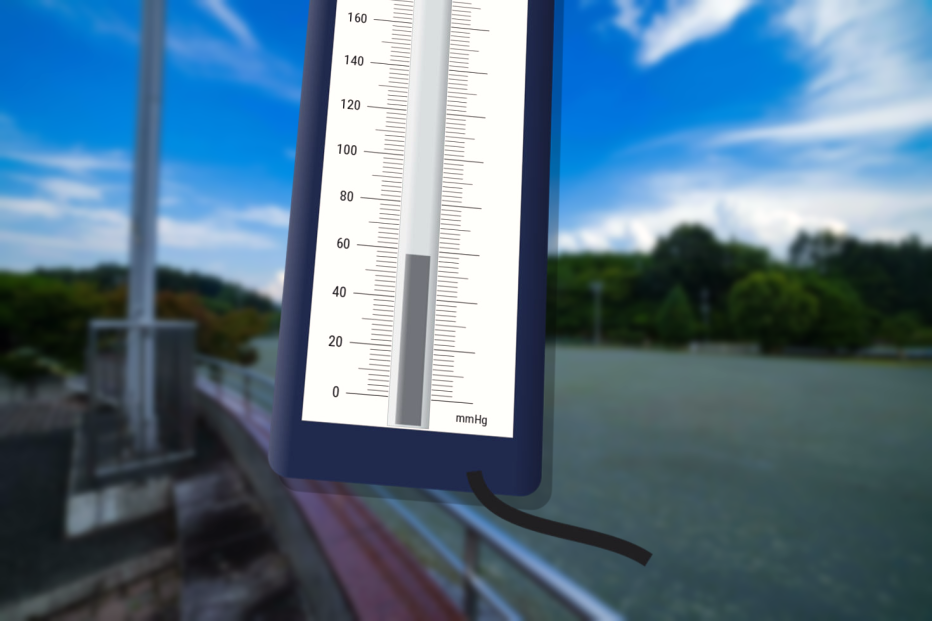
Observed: 58 mmHg
